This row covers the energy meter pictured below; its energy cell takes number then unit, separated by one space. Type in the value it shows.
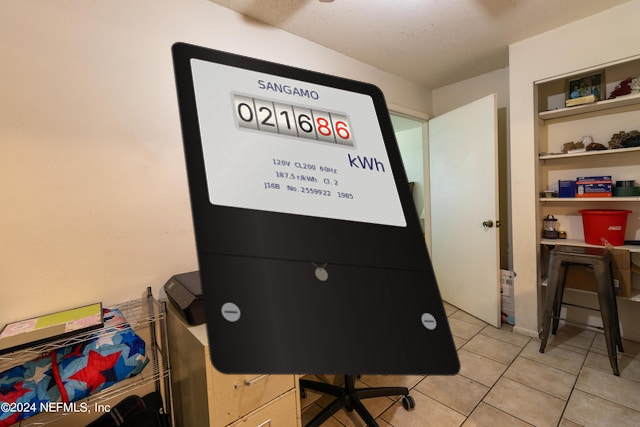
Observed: 216.86 kWh
